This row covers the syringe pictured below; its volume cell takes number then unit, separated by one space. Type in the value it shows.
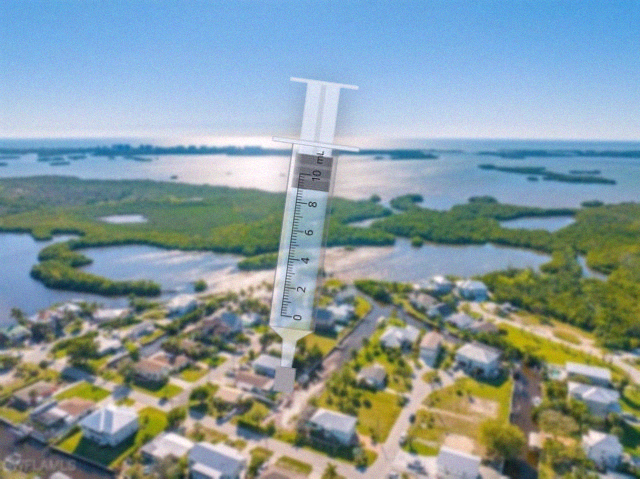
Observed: 9 mL
